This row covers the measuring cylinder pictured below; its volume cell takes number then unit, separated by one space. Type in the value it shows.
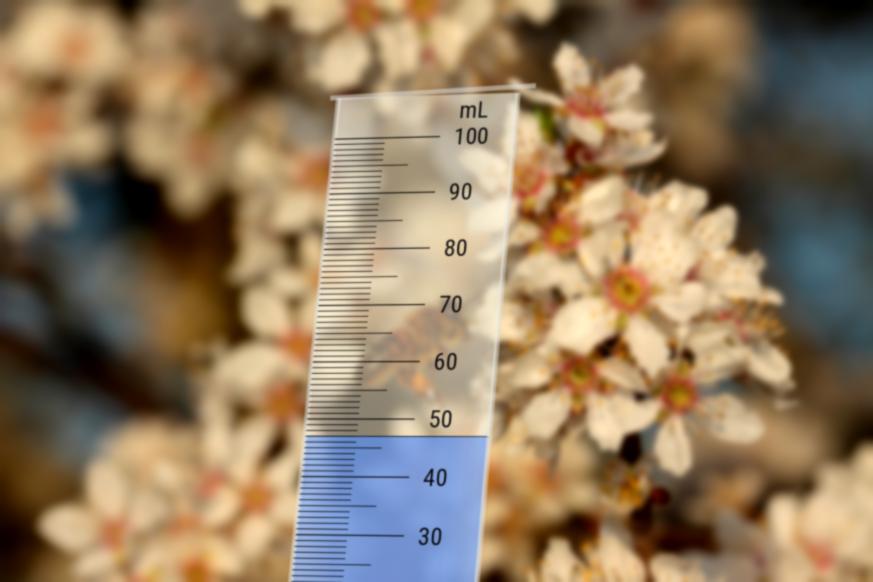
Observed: 47 mL
